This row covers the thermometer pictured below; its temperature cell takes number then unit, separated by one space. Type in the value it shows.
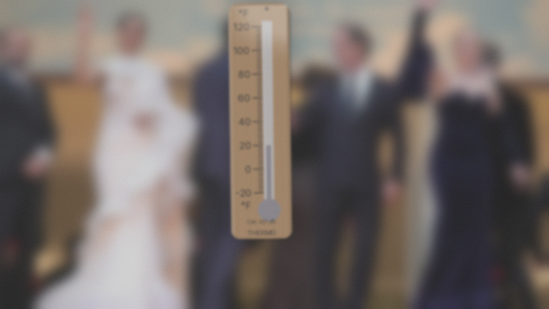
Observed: 20 °F
